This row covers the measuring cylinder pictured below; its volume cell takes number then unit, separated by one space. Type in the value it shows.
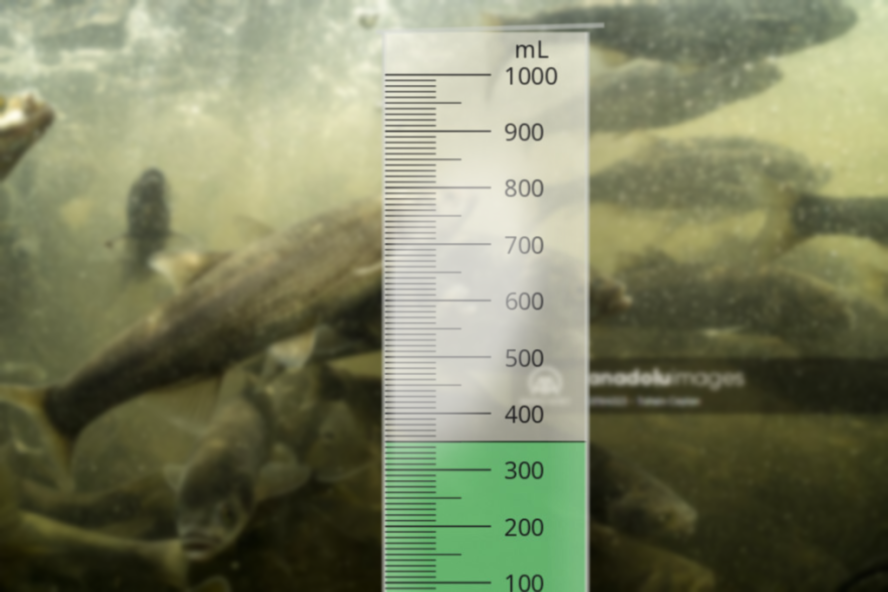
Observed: 350 mL
